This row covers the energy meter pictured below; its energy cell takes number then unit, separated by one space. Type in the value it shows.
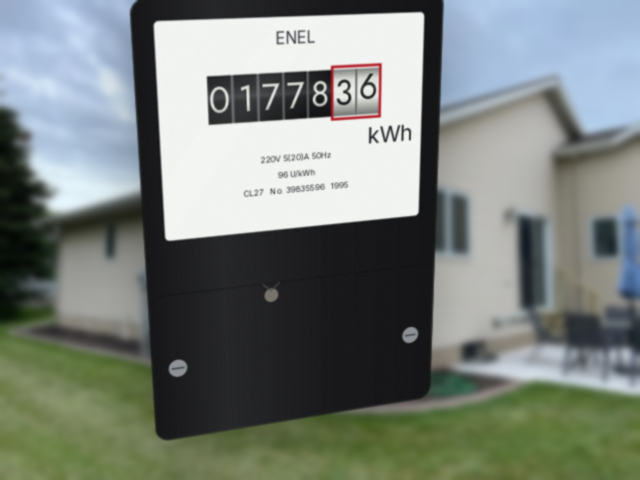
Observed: 1778.36 kWh
